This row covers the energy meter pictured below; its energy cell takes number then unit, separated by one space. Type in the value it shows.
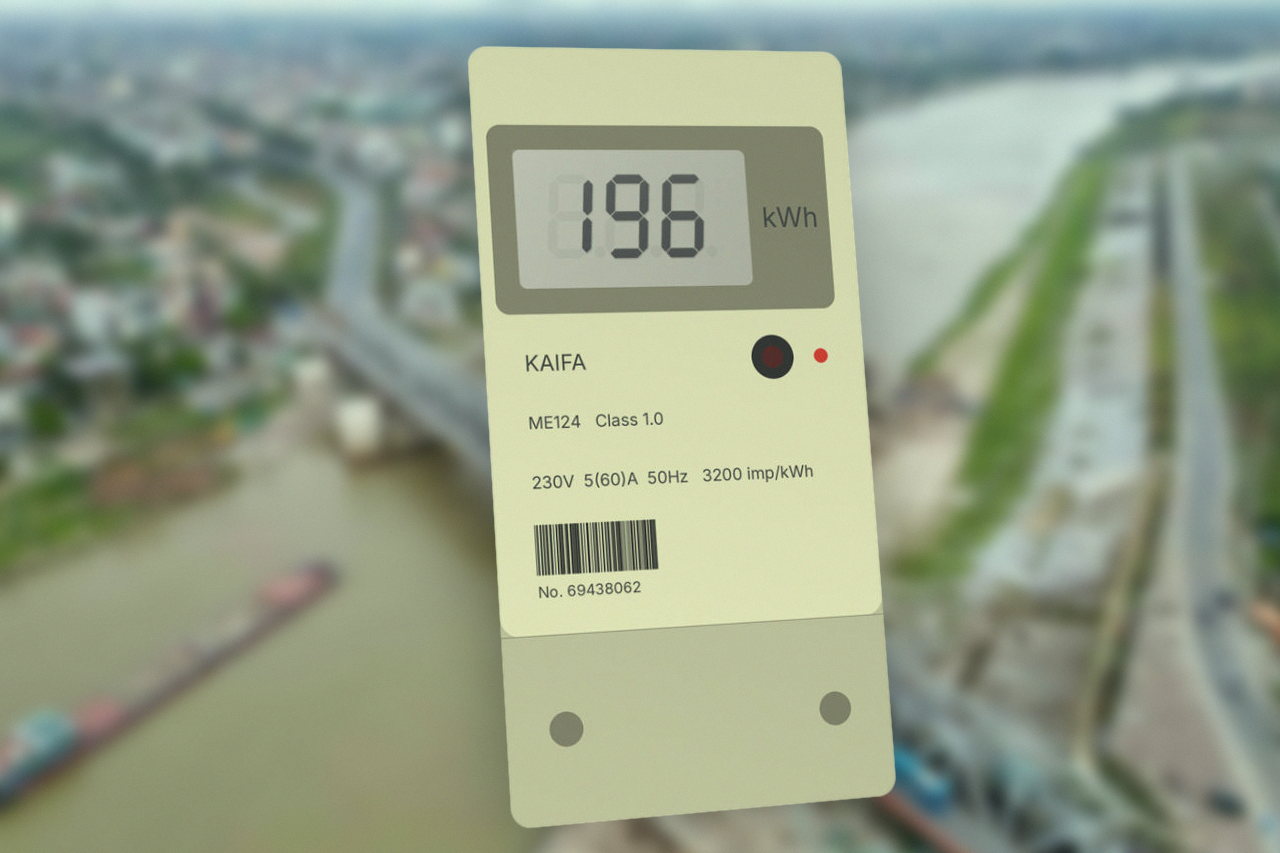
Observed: 196 kWh
